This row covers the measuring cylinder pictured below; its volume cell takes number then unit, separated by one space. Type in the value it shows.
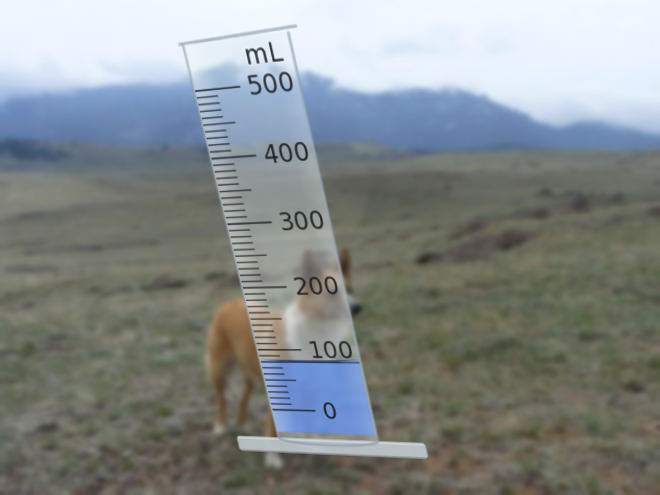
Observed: 80 mL
